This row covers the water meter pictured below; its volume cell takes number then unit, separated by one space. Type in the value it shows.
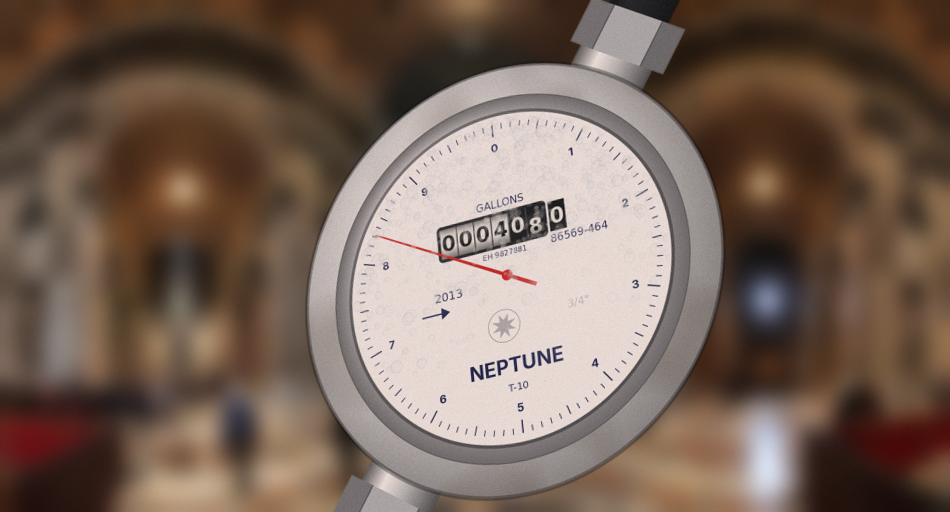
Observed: 4078.3 gal
